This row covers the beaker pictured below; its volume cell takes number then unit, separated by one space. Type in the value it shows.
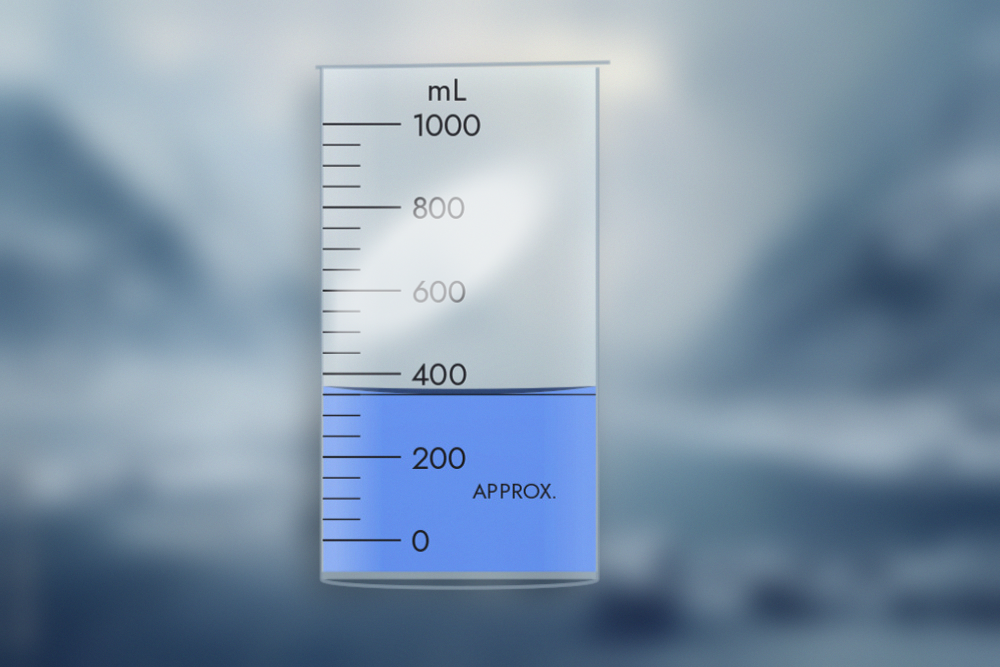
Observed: 350 mL
